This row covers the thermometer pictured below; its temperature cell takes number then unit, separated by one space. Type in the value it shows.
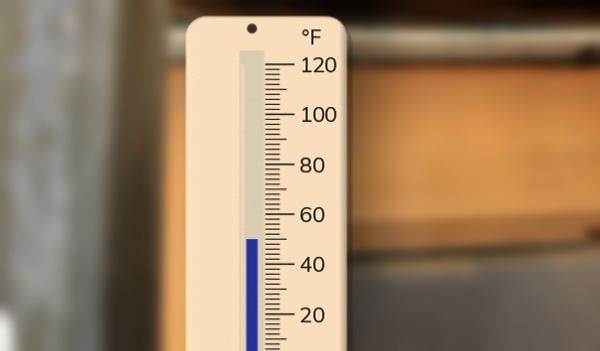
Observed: 50 °F
